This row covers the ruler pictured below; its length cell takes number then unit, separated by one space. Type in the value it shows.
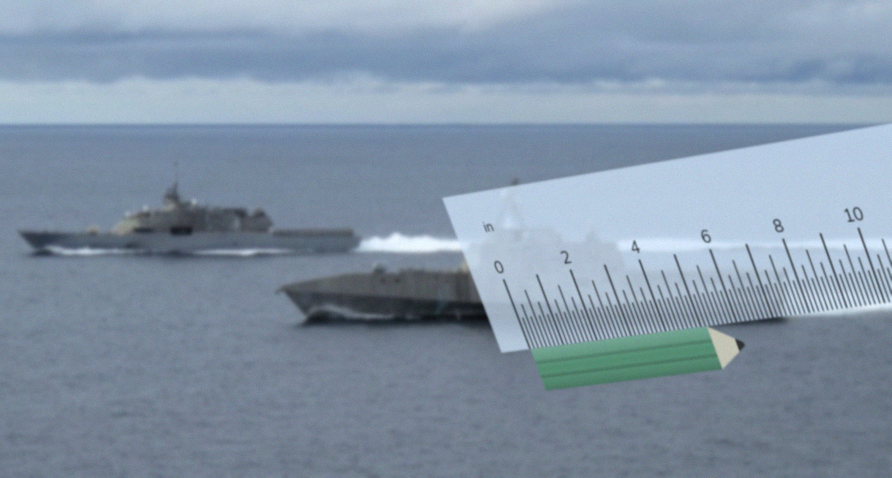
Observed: 6 in
